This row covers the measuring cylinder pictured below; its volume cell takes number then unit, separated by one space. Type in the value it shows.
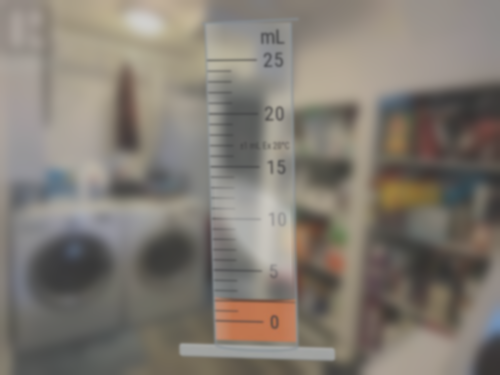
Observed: 2 mL
